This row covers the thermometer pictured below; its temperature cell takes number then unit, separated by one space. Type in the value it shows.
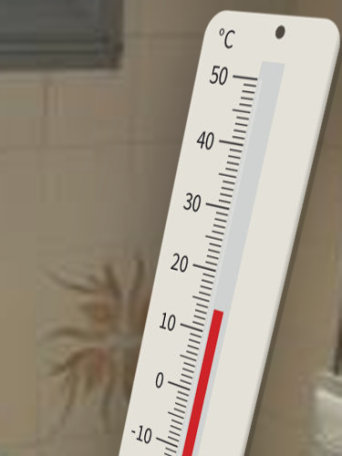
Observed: 14 °C
